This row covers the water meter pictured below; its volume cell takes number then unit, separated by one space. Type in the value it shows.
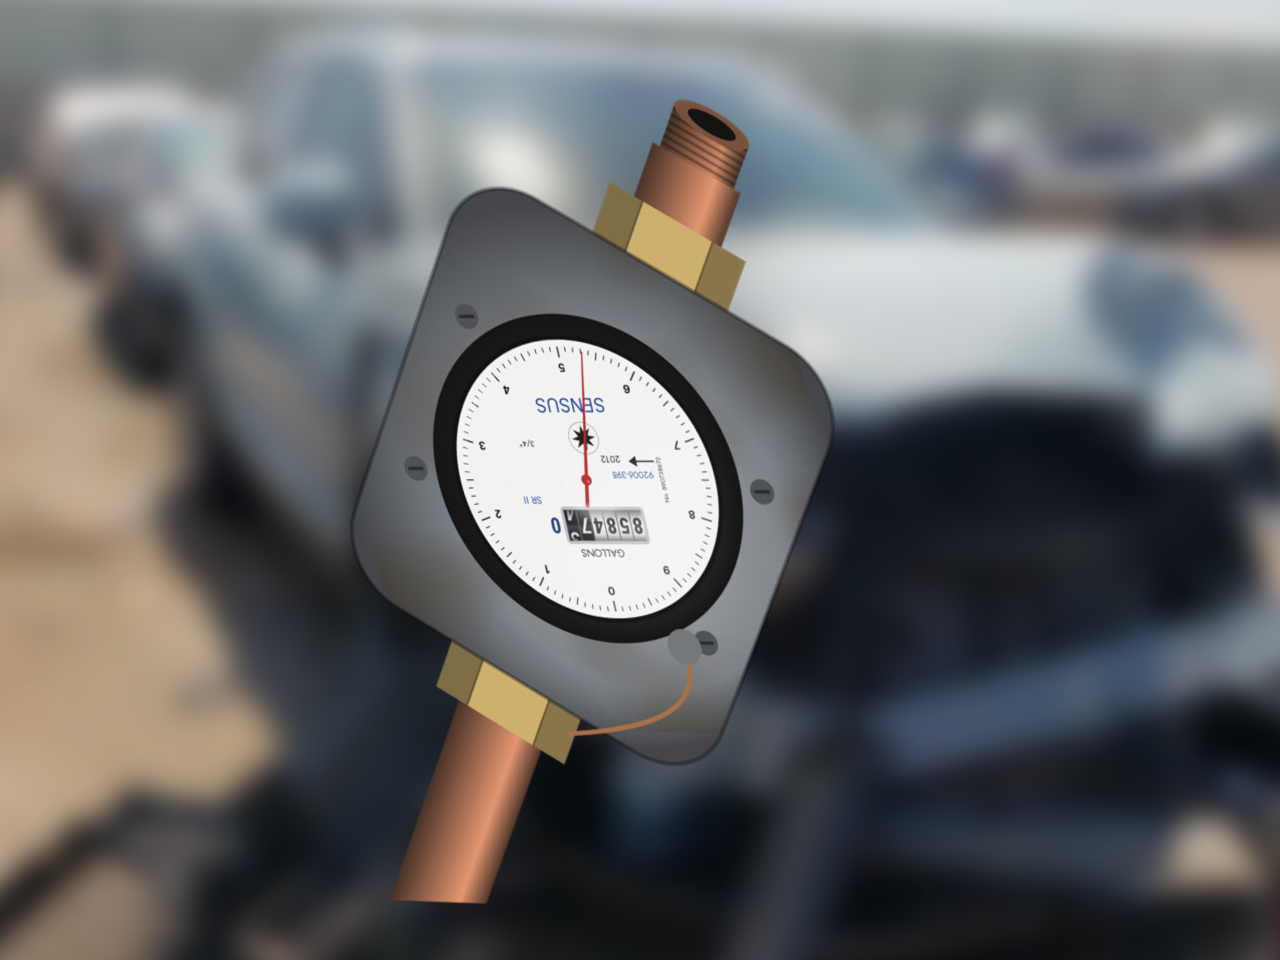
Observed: 8584735.3 gal
